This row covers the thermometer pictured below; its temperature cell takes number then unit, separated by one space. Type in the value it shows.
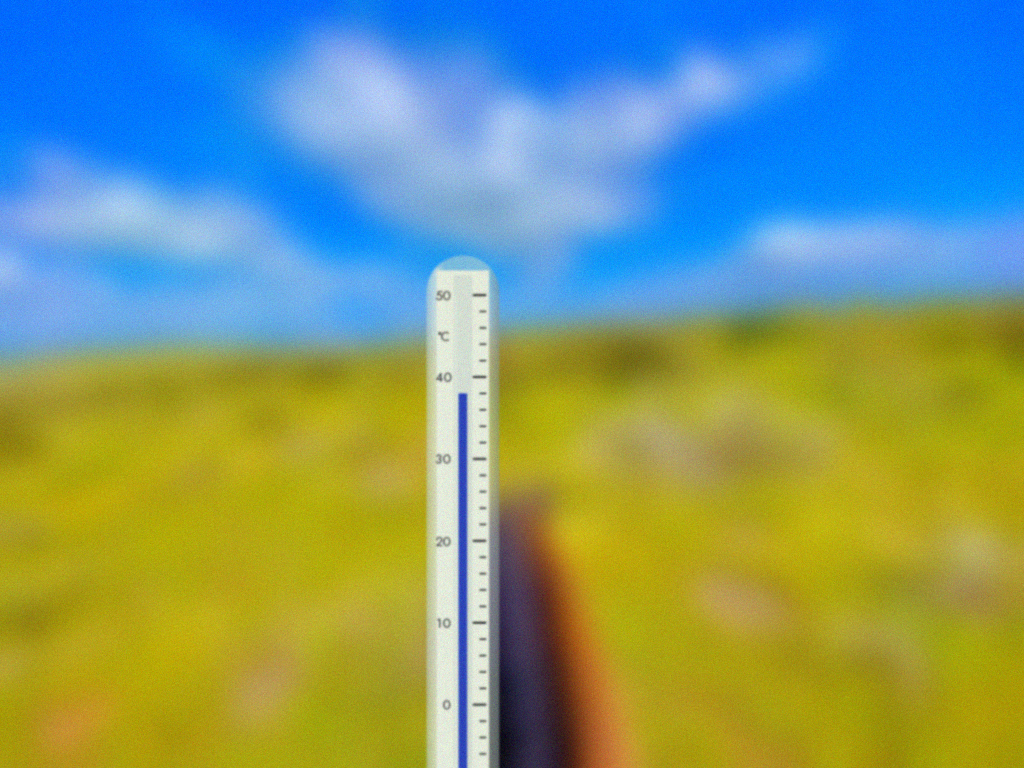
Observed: 38 °C
